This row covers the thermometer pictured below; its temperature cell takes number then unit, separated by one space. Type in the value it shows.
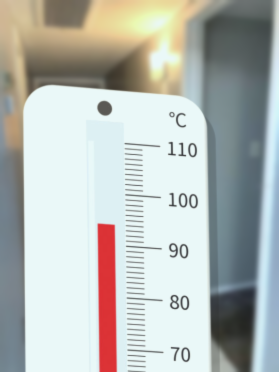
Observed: 94 °C
